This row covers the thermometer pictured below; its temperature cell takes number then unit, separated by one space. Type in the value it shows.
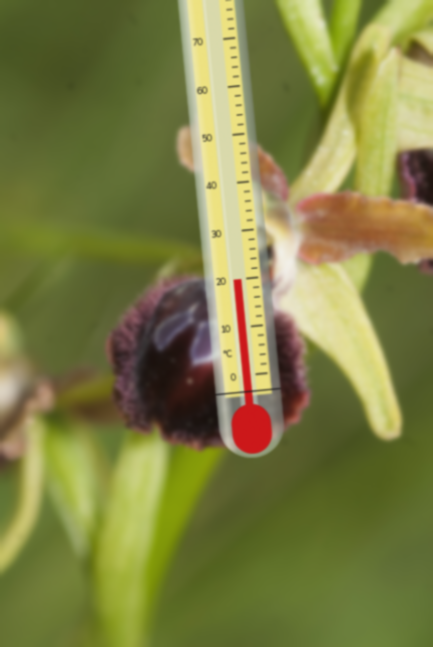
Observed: 20 °C
